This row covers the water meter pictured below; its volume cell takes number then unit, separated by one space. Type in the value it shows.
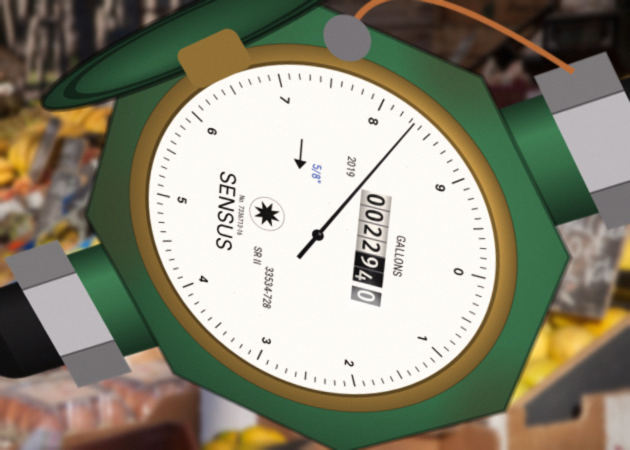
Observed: 22938.3 gal
